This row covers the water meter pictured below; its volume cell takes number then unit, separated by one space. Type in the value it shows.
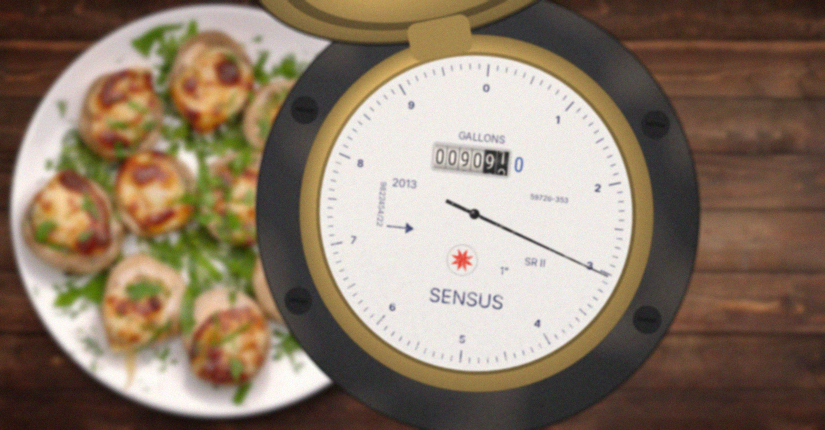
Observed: 90913.0 gal
